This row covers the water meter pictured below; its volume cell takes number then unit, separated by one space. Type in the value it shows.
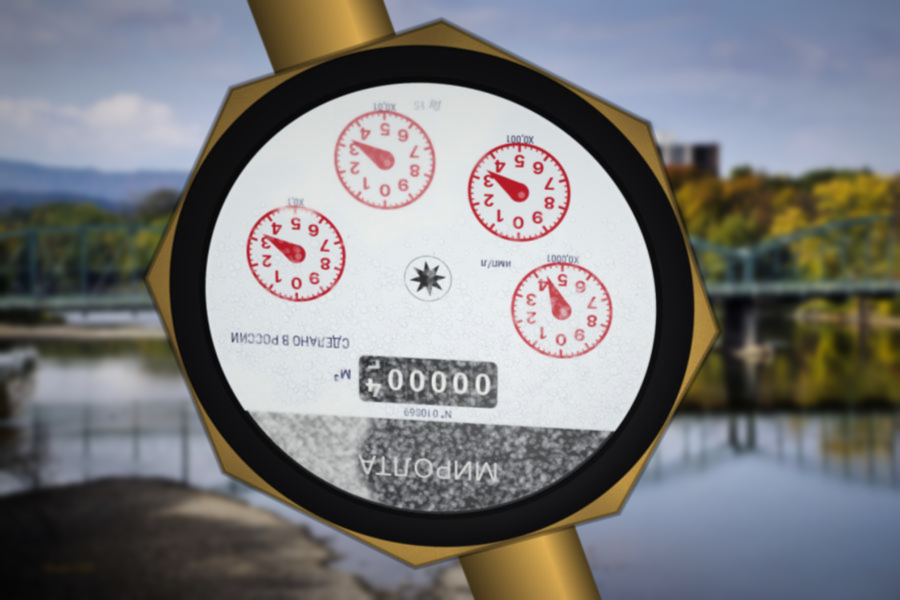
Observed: 4.3334 m³
